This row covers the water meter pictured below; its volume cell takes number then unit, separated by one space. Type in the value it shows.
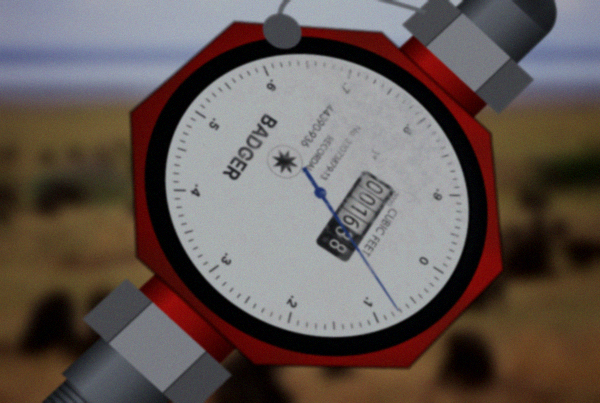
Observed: 1638.07 ft³
